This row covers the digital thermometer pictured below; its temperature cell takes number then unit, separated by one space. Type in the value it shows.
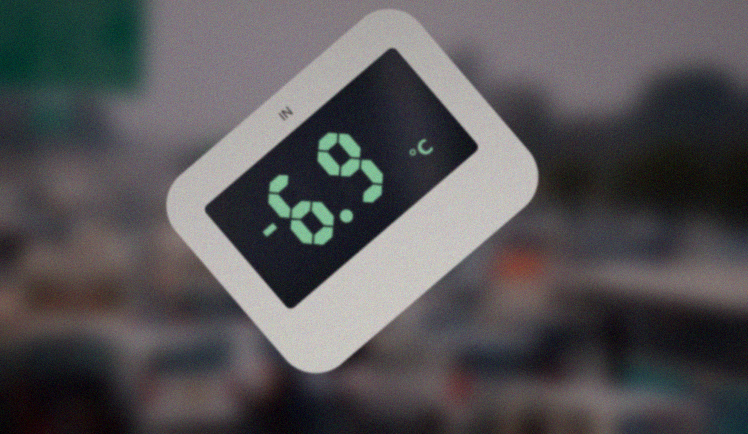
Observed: -6.9 °C
